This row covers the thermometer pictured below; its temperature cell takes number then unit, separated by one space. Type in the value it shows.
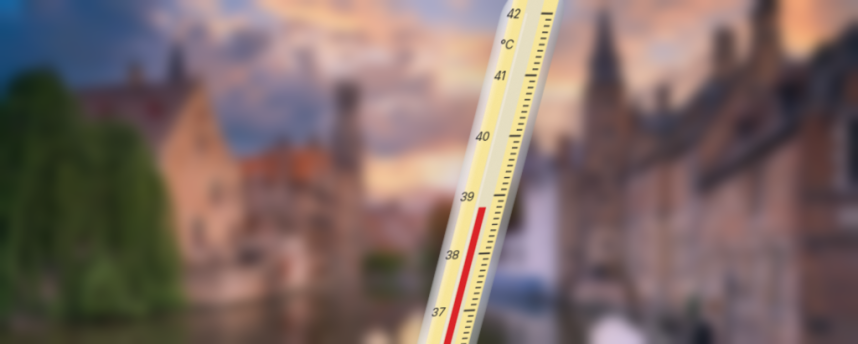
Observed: 38.8 °C
